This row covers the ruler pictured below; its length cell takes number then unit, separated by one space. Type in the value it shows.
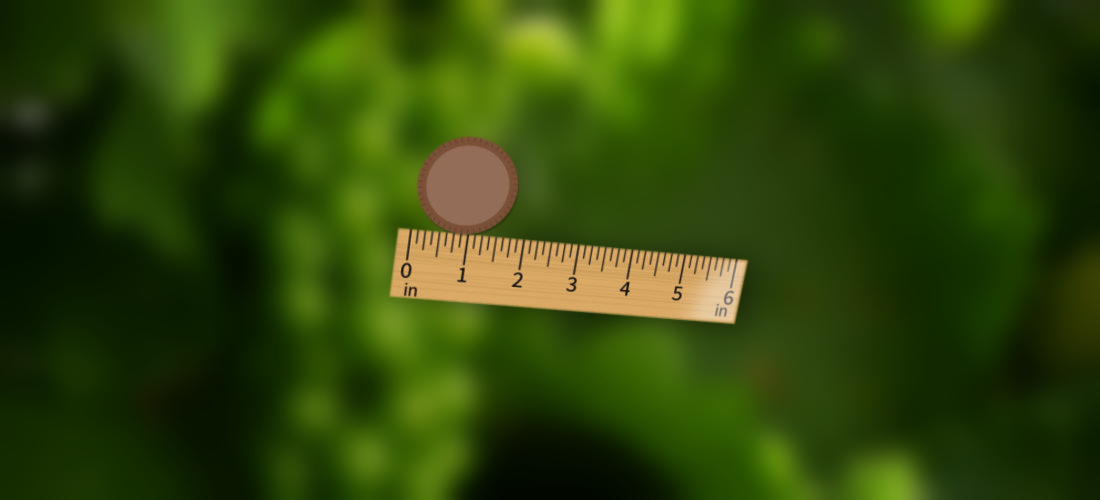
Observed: 1.75 in
